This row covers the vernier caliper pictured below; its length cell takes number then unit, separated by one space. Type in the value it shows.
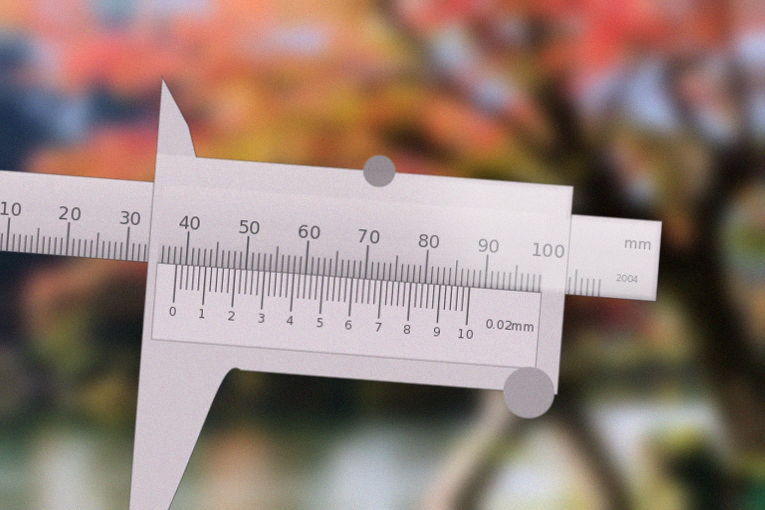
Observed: 38.4 mm
